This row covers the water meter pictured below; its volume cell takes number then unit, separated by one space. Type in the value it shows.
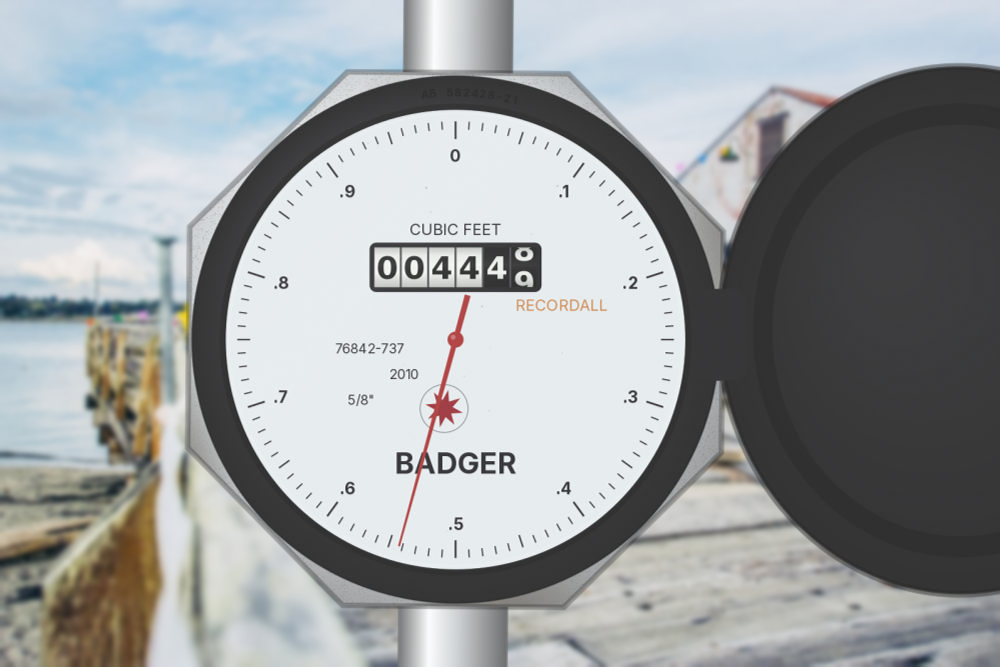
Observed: 4448.54 ft³
